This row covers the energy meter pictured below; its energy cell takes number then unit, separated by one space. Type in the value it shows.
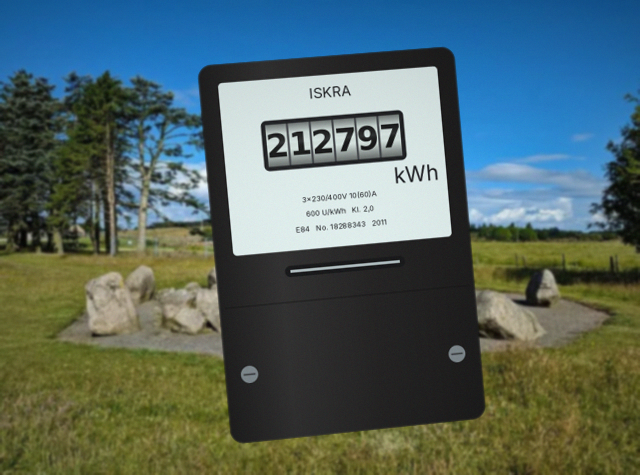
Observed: 212797 kWh
